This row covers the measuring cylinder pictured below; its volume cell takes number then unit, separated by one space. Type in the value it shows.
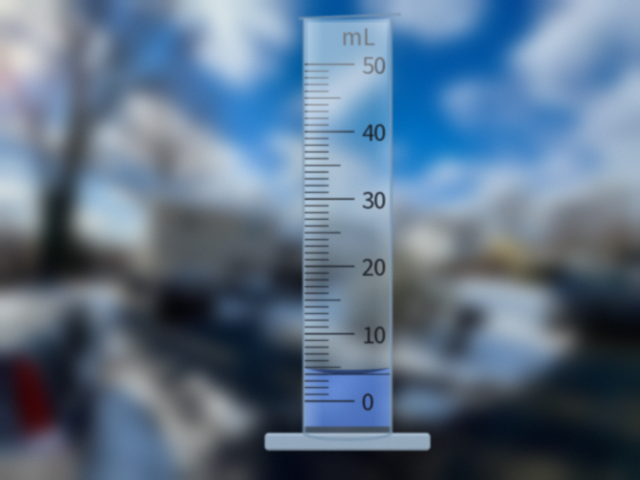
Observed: 4 mL
